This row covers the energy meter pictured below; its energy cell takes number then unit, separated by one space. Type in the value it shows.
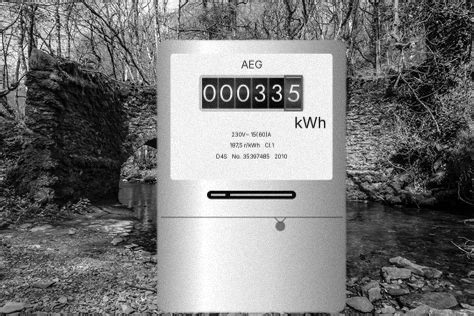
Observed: 33.5 kWh
